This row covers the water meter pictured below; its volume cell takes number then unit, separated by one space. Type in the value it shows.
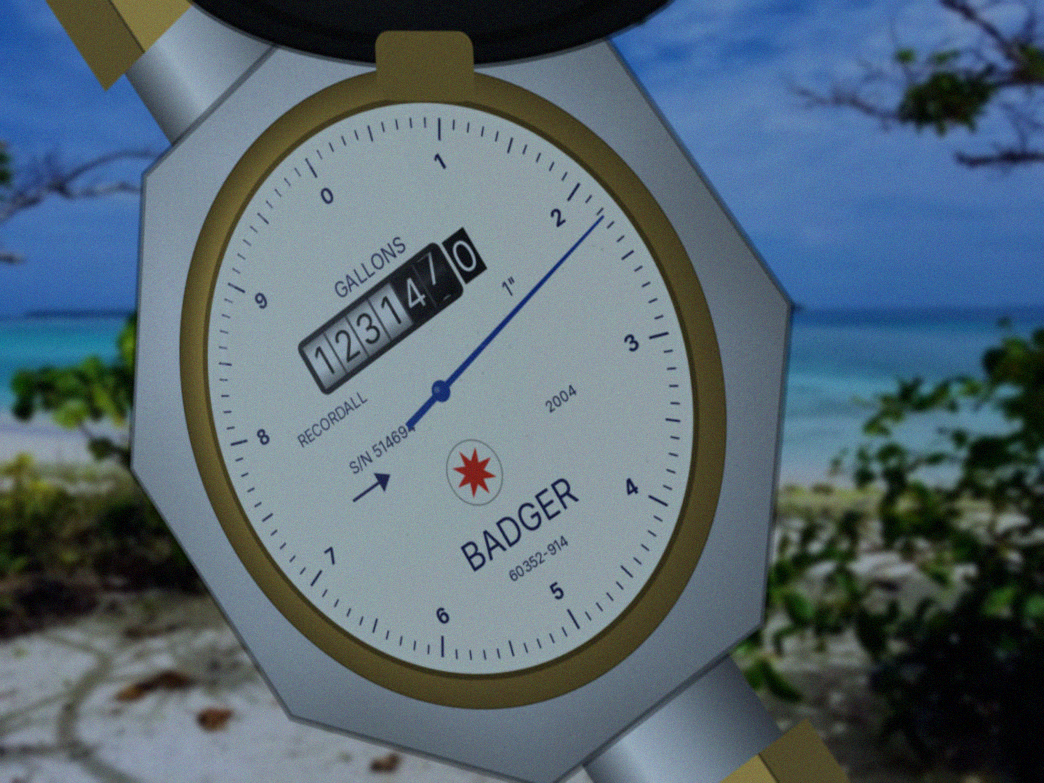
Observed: 1231472.2 gal
